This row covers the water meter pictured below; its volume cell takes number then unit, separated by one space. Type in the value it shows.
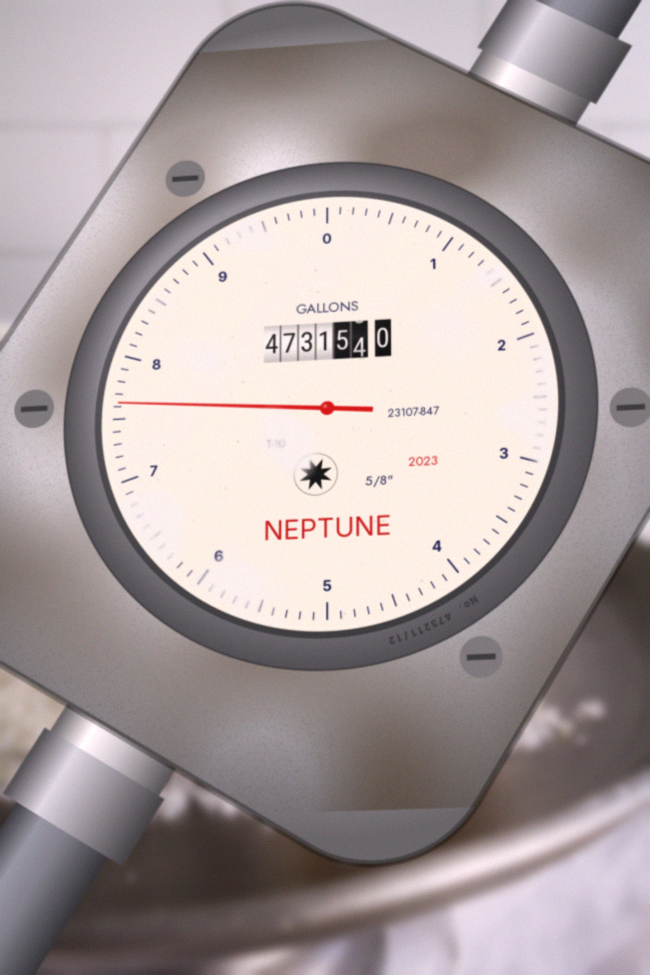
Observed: 4731537.6 gal
